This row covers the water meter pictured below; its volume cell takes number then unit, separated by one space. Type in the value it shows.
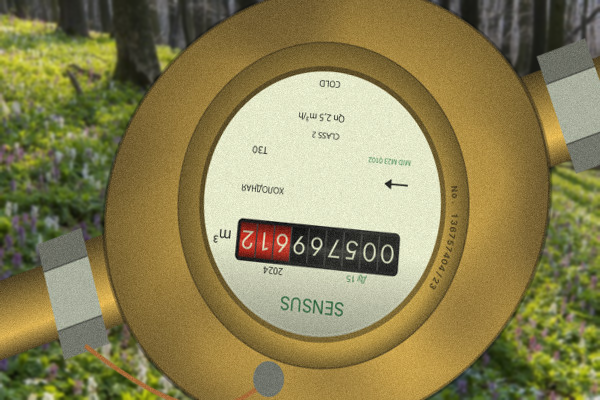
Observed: 5769.612 m³
